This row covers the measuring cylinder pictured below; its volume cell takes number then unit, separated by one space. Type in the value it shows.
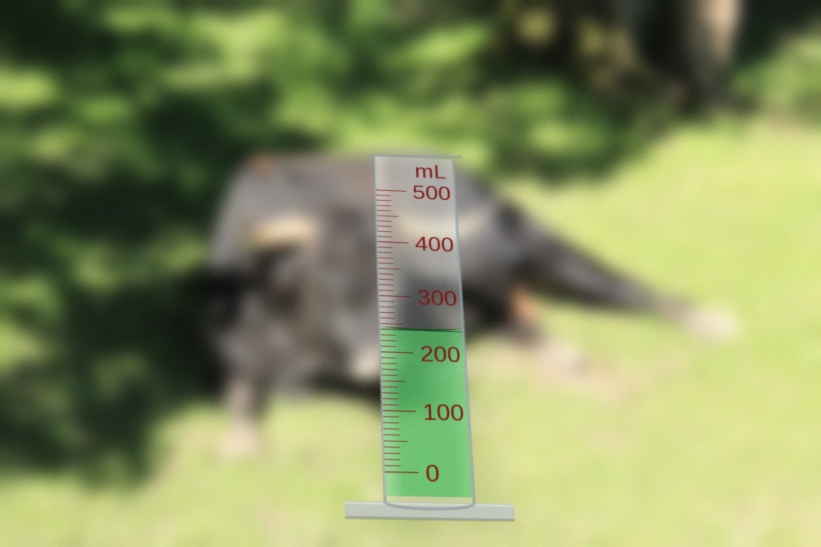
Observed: 240 mL
